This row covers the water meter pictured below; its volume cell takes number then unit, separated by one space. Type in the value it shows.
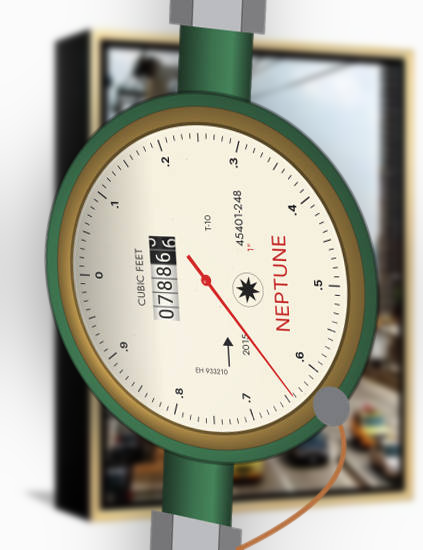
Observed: 78865.64 ft³
